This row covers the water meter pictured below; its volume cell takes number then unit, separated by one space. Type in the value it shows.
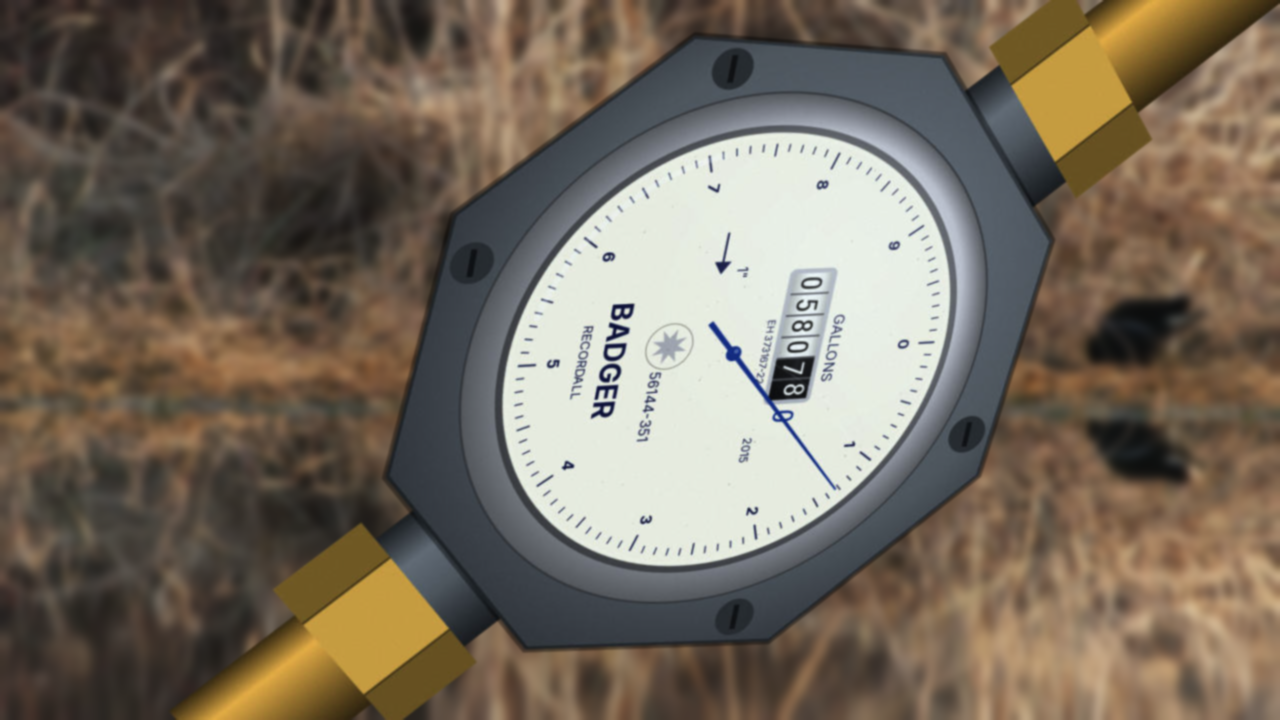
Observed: 580781.3 gal
